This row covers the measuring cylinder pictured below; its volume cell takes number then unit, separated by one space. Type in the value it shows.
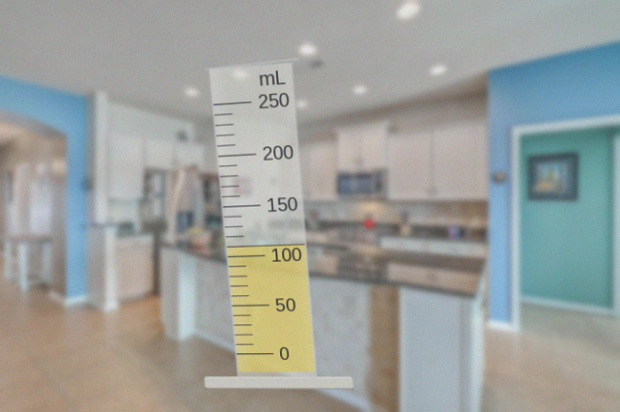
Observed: 110 mL
